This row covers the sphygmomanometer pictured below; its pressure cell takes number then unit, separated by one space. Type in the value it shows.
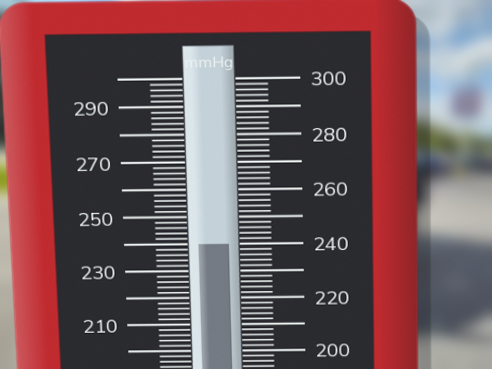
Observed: 240 mmHg
